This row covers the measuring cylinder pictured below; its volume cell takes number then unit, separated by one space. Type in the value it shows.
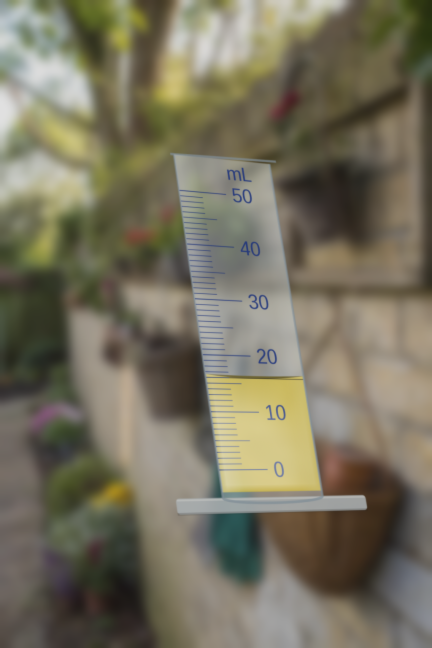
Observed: 16 mL
